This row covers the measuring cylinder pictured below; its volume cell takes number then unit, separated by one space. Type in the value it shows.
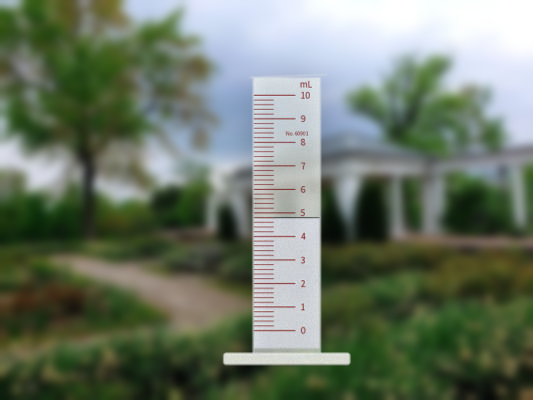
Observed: 4.8 mL
